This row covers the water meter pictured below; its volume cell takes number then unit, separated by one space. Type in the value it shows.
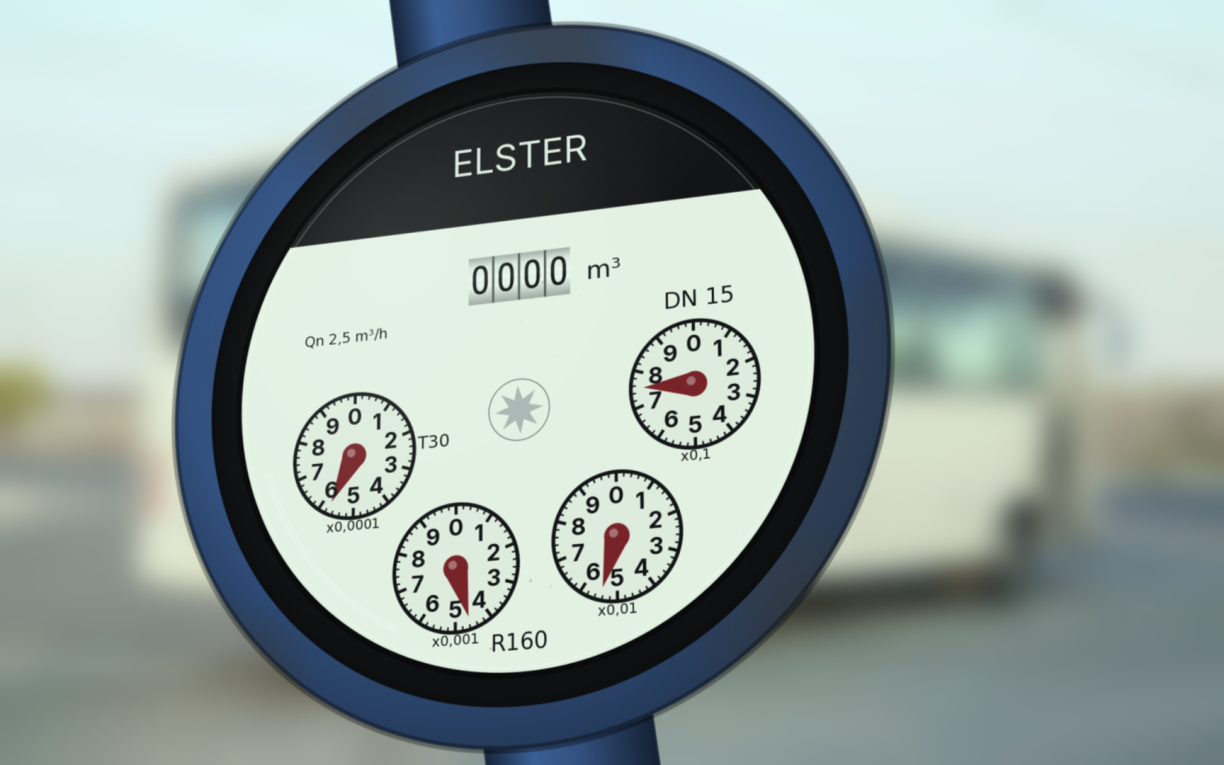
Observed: 0.7545 m³
